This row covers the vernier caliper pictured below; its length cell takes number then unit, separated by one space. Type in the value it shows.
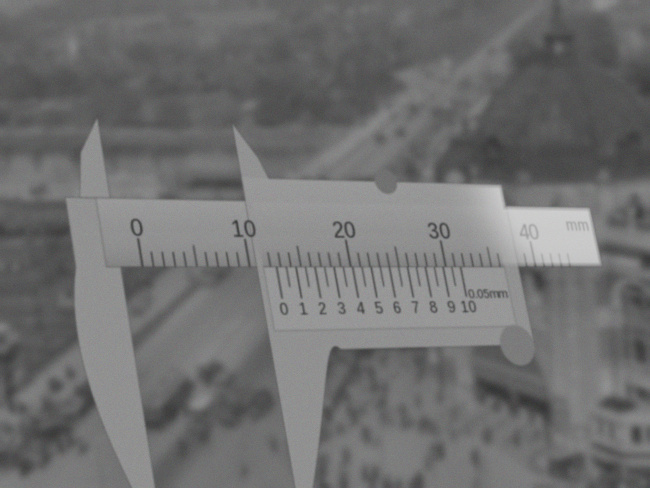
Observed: 12.6 mm
